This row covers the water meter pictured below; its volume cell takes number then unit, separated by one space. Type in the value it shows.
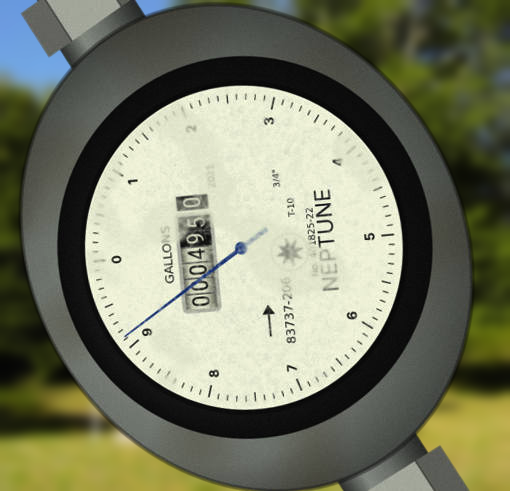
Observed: 4949.1 gal
